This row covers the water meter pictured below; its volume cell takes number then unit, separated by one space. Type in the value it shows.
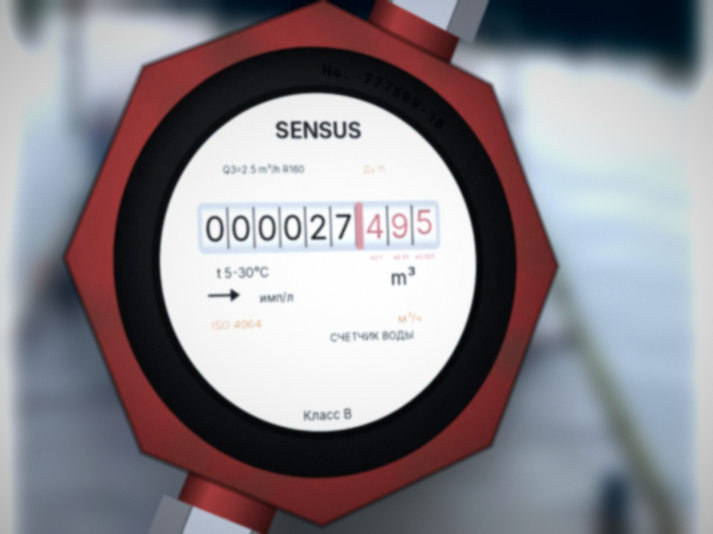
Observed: 27.495 m³
